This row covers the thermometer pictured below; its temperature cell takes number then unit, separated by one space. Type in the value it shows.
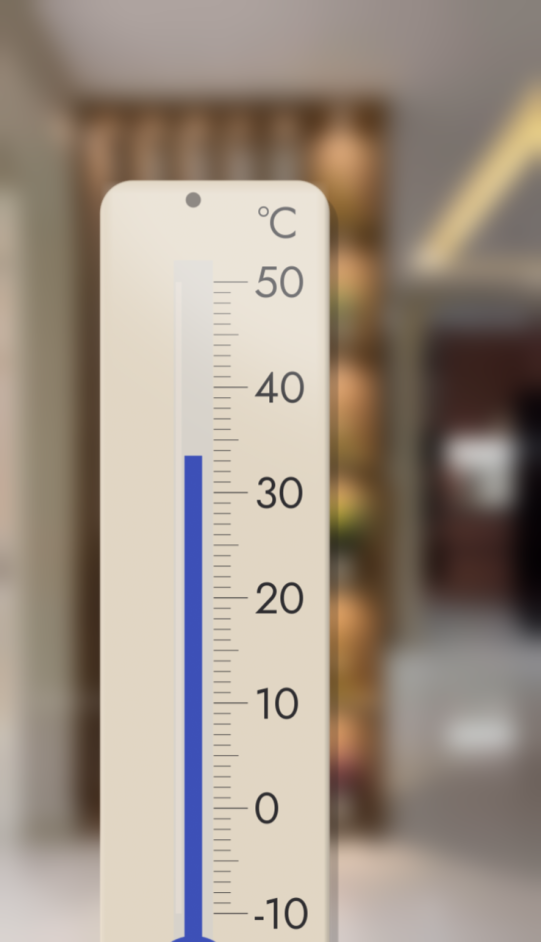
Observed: 33.5 °C
